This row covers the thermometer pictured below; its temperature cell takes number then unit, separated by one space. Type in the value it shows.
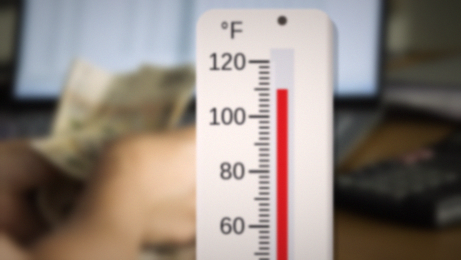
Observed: 110 °F
